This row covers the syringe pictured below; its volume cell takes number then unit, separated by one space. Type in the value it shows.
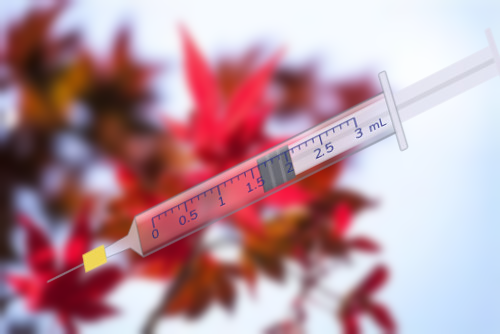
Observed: 1.6 mL
